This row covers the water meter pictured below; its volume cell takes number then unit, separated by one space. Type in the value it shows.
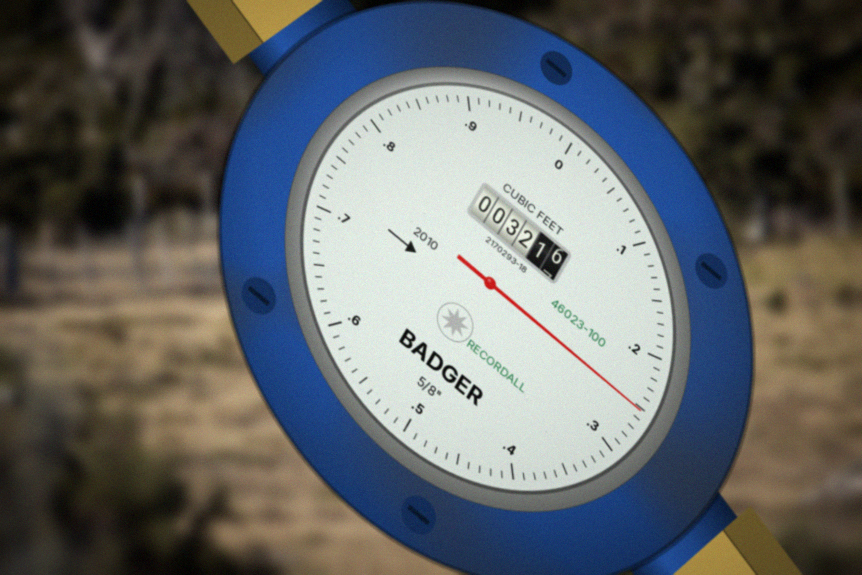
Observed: 3216.25 ft³
